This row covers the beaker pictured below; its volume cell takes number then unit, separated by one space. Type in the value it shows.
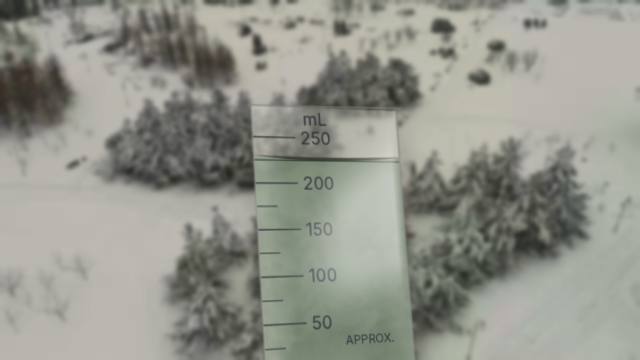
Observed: 225 mL
